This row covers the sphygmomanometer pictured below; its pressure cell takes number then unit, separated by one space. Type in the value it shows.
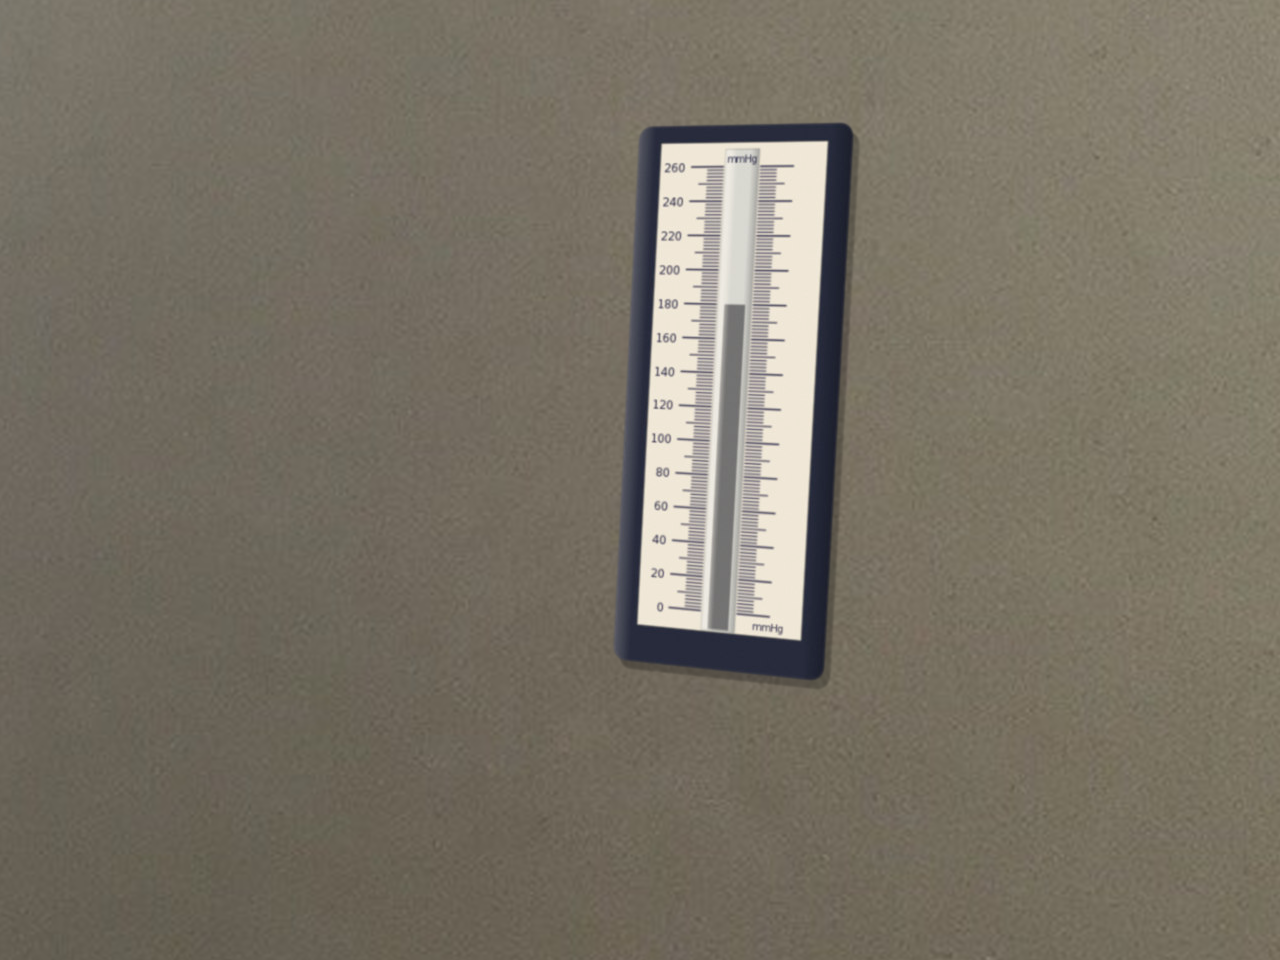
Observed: 180 mmHg
